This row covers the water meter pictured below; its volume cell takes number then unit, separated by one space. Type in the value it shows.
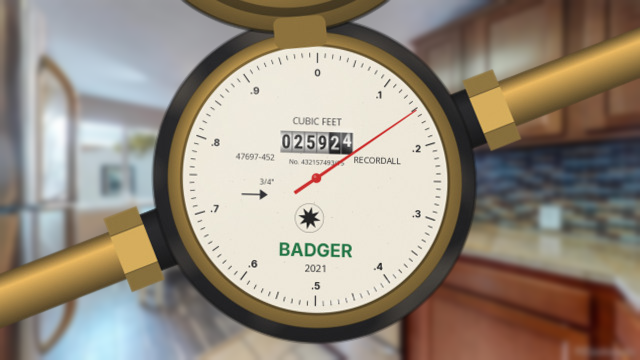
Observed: 25924.15 ft³
